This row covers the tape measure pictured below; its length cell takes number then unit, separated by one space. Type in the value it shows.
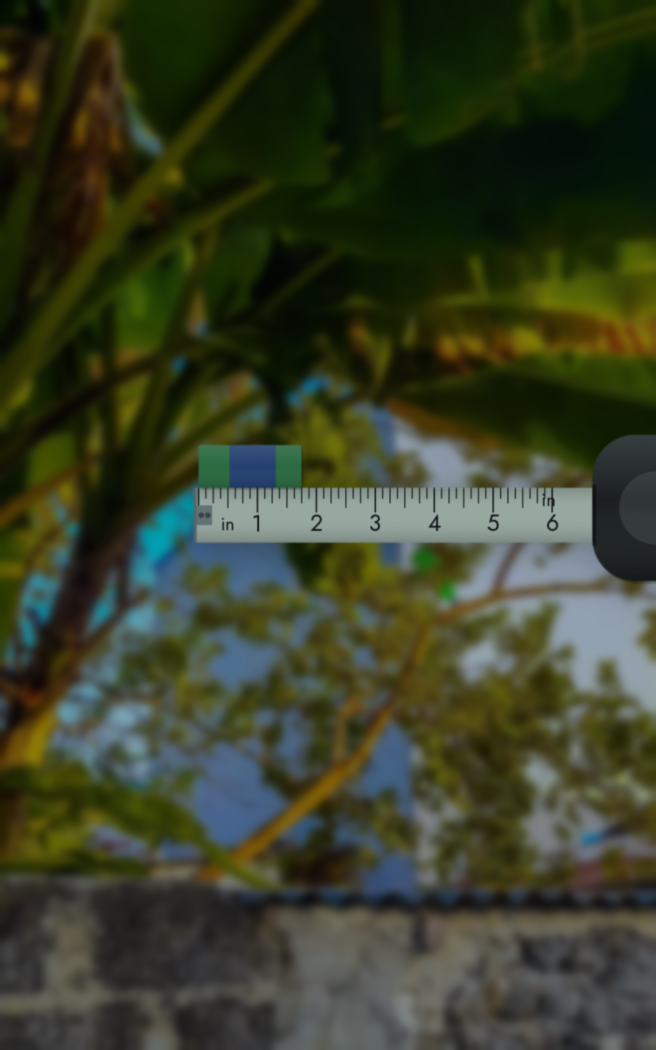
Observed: 1.75 in
